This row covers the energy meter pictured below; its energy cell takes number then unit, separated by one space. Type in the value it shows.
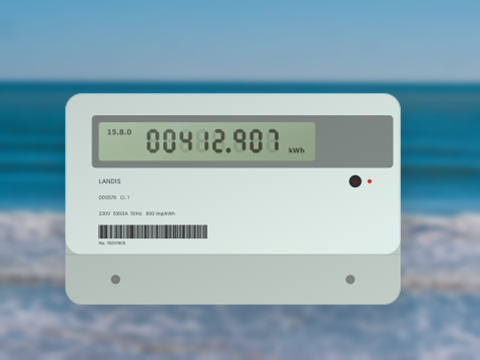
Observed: 412.907 kWh
